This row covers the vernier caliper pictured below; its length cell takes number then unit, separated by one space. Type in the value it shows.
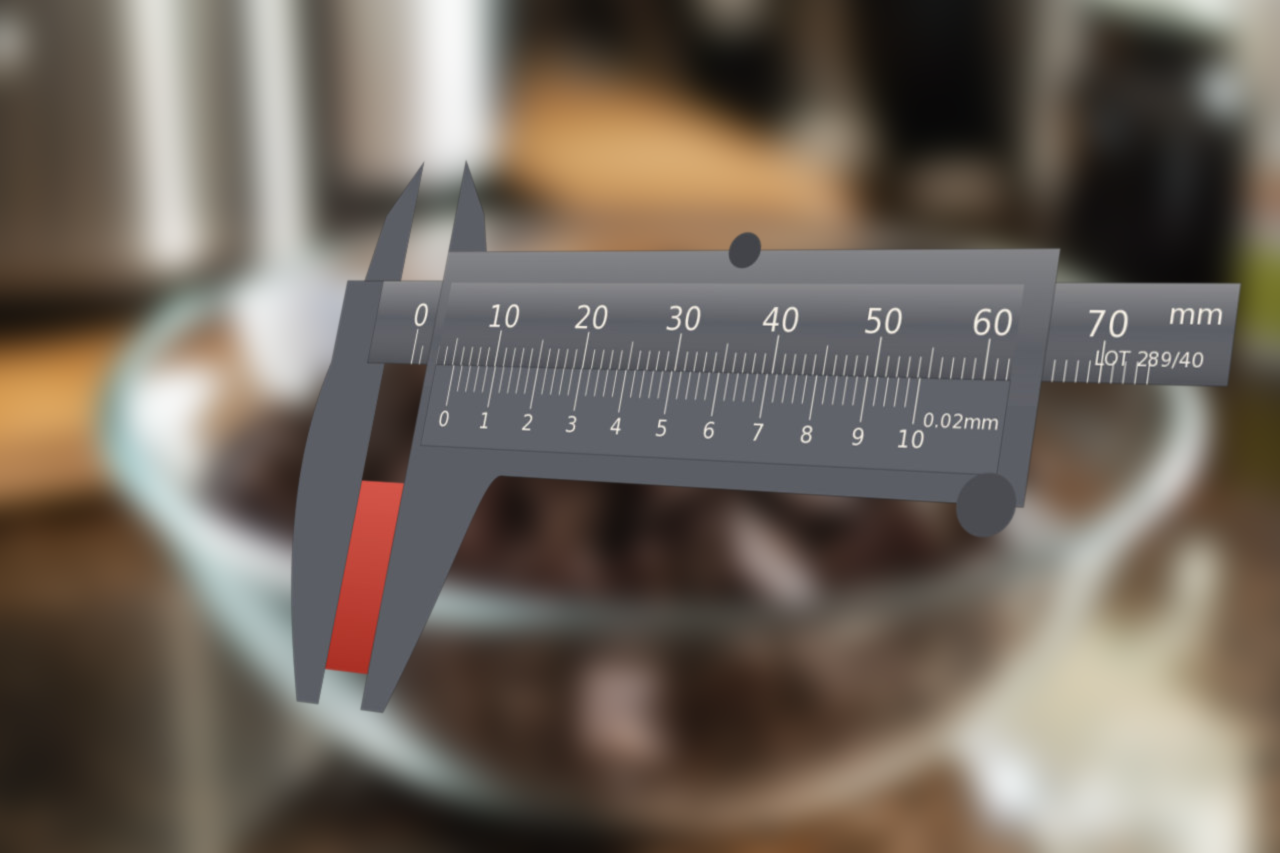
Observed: 5.2 mm
